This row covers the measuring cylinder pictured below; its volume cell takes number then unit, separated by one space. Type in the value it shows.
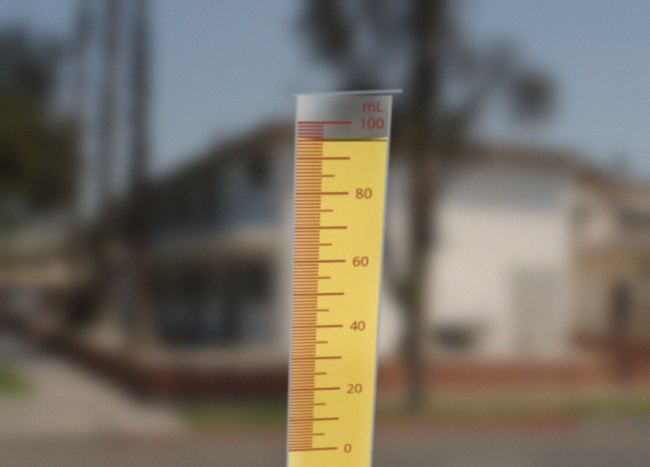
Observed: 95 mL
